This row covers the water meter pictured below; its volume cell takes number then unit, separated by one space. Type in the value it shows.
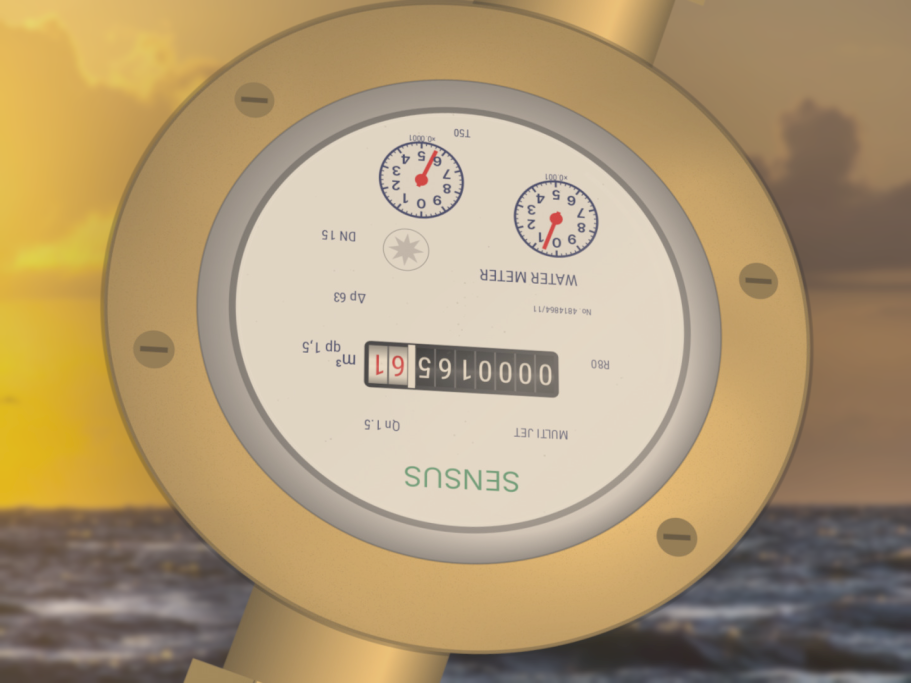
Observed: 165.6105 m³
